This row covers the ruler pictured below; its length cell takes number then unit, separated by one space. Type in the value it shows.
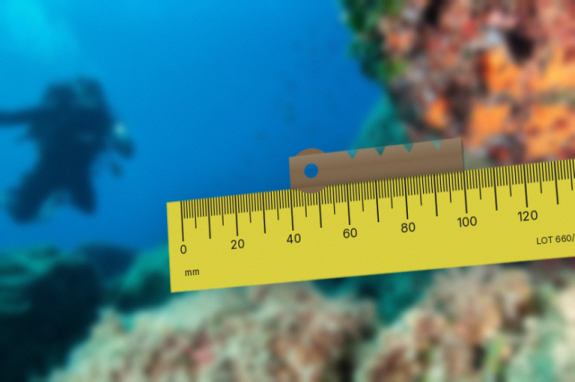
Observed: 60 mm
